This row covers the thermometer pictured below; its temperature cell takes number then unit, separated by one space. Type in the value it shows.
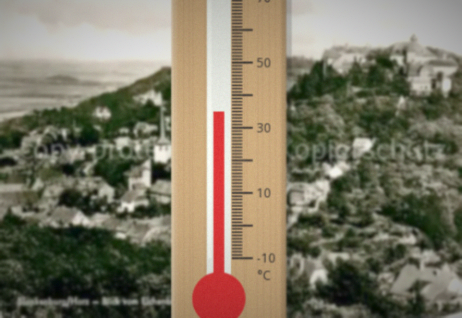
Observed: 35 °C
